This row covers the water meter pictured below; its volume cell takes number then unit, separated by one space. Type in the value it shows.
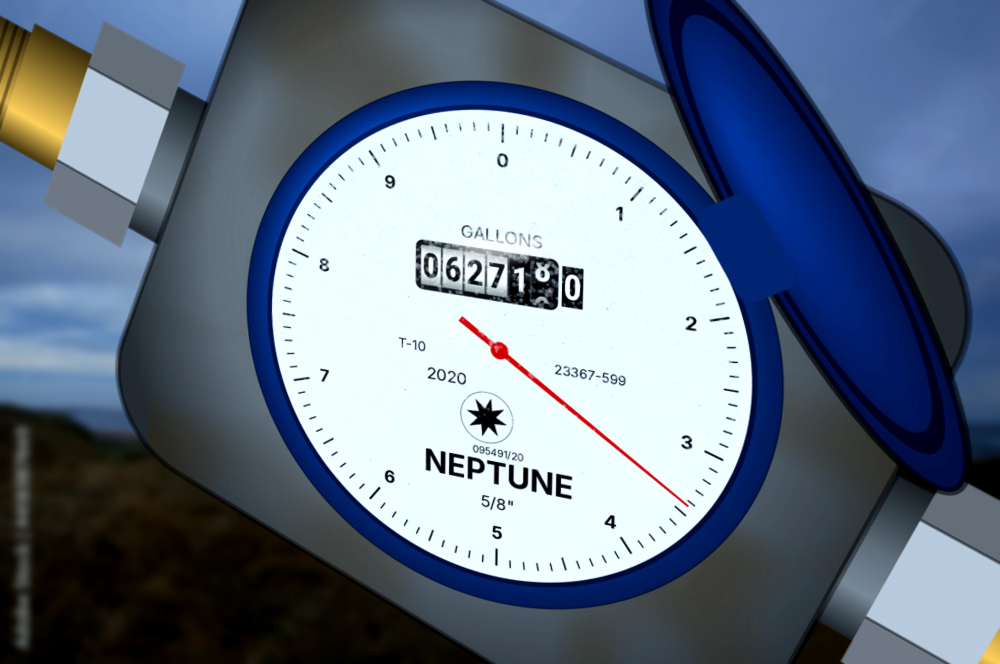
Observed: 627183.4 gal
